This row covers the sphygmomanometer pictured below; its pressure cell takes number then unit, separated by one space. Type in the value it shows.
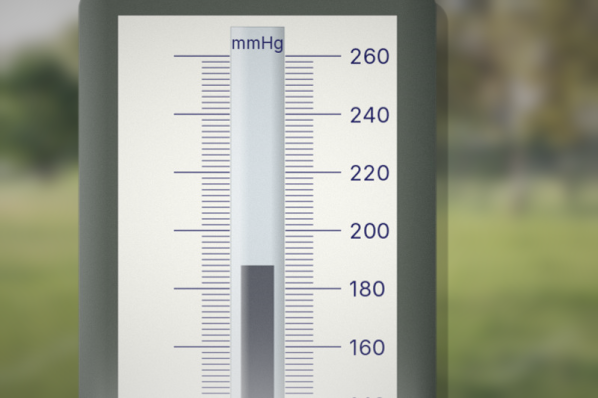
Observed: 188 mmHg
